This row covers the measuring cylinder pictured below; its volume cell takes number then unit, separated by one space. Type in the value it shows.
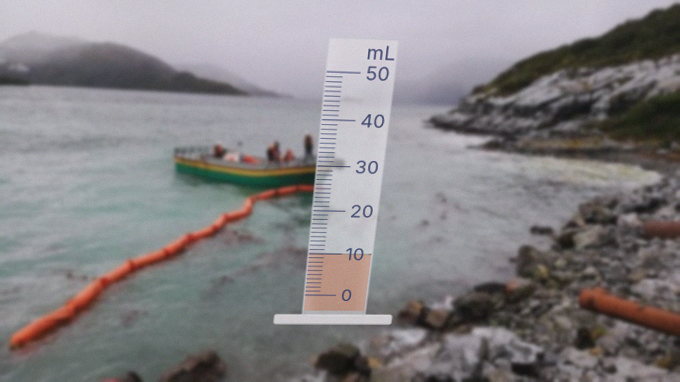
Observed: 10 mL
